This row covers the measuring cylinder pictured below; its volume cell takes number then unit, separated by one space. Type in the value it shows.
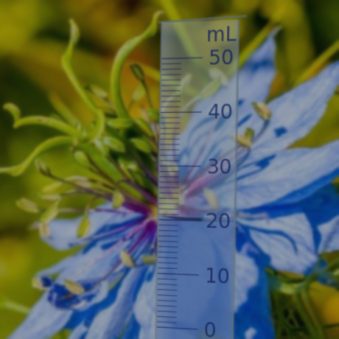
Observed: 20 mL
